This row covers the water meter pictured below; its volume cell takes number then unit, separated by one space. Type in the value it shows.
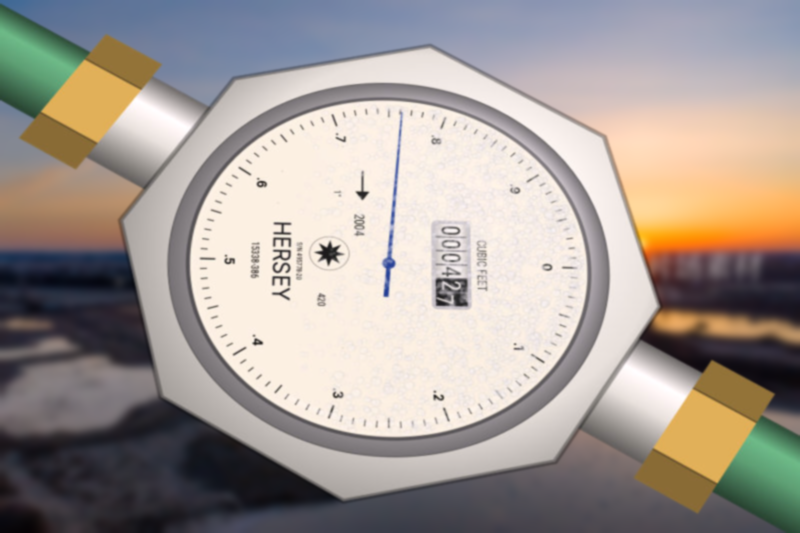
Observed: 426.76 ft³
